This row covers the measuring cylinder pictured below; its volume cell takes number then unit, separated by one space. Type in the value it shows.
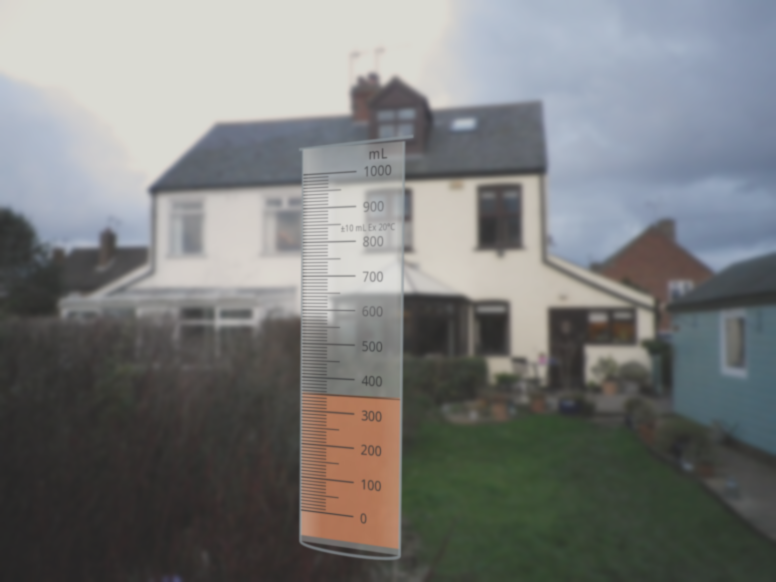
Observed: 350 mL
